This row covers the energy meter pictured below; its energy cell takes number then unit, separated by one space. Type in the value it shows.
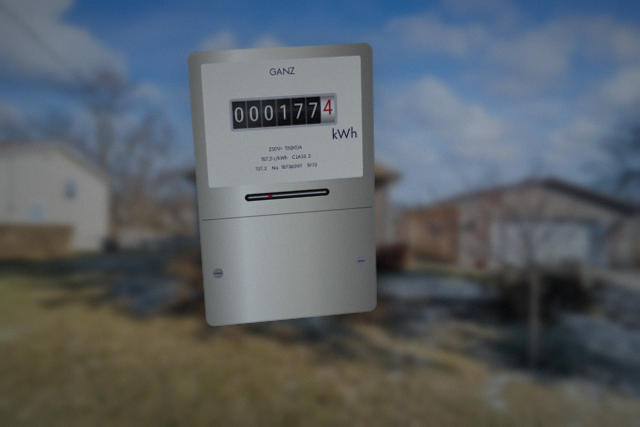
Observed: 177.4 kWh
